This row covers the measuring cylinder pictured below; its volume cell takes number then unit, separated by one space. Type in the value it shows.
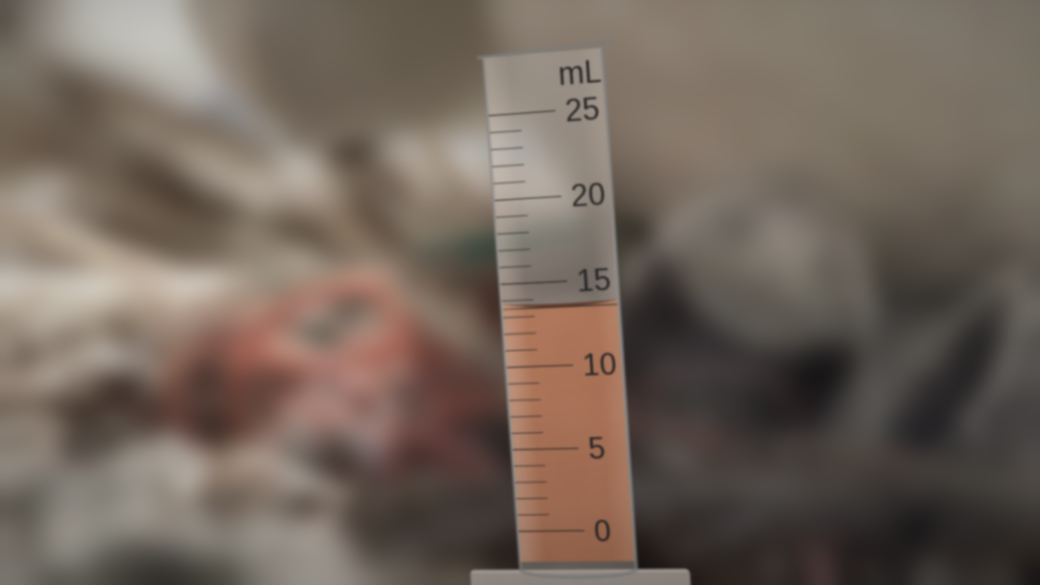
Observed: 13.5 mL
